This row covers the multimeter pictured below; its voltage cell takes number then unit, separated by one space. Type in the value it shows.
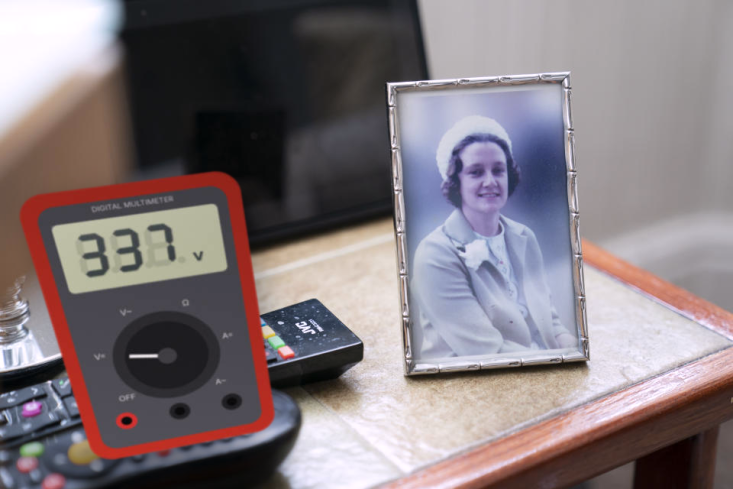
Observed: 337 V
